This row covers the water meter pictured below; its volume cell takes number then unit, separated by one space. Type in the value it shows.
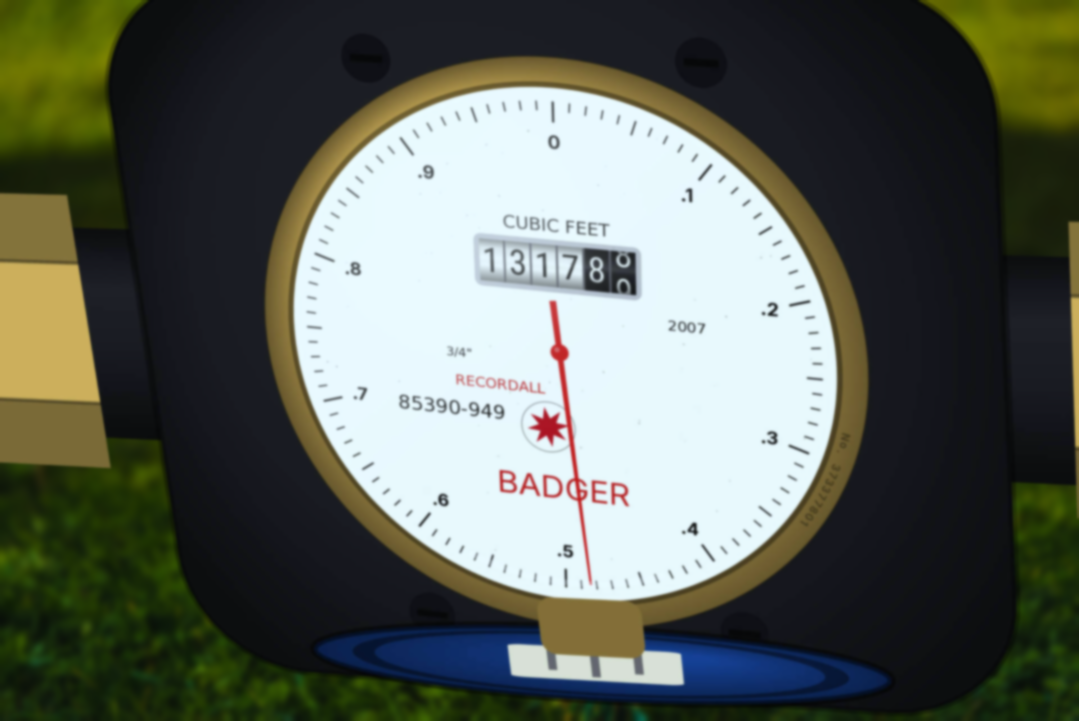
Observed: 131788.48 ft³
